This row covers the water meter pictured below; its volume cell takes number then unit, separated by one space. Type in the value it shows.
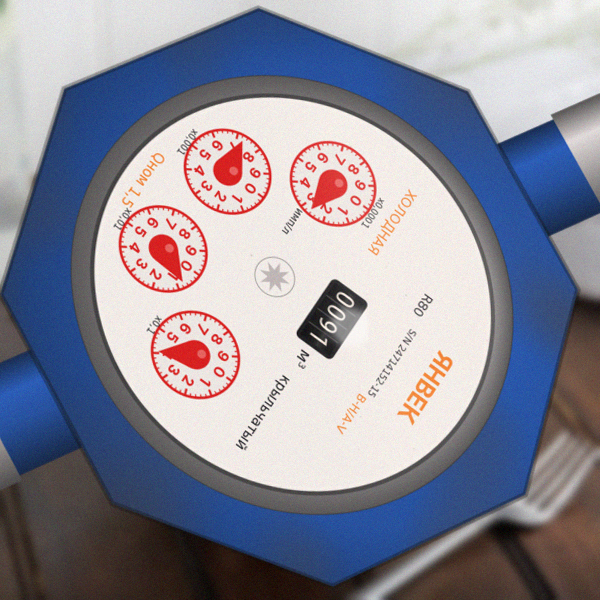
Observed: 91.4072 m³
